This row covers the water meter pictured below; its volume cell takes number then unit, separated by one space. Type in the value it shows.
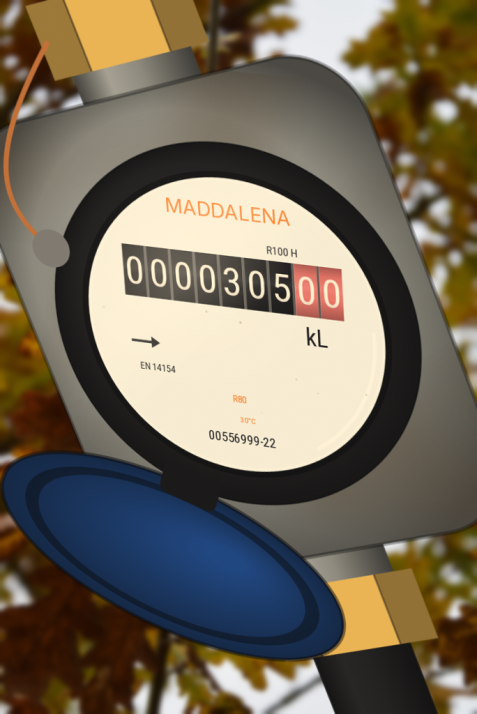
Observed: 305.00 kL
